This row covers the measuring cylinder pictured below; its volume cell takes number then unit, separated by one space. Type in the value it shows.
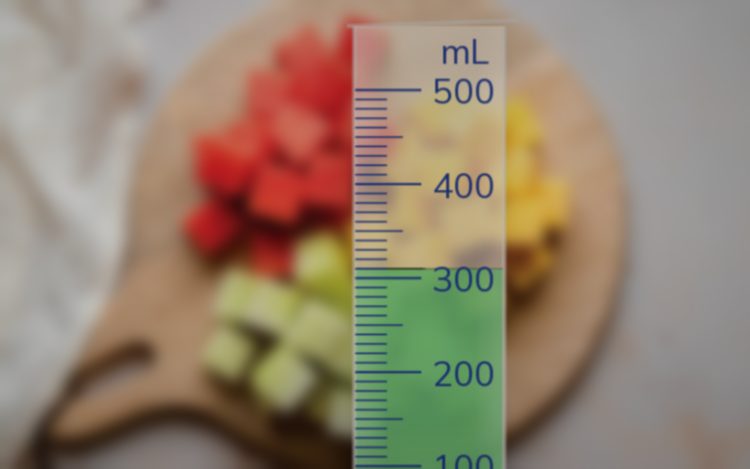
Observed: 310 mL
